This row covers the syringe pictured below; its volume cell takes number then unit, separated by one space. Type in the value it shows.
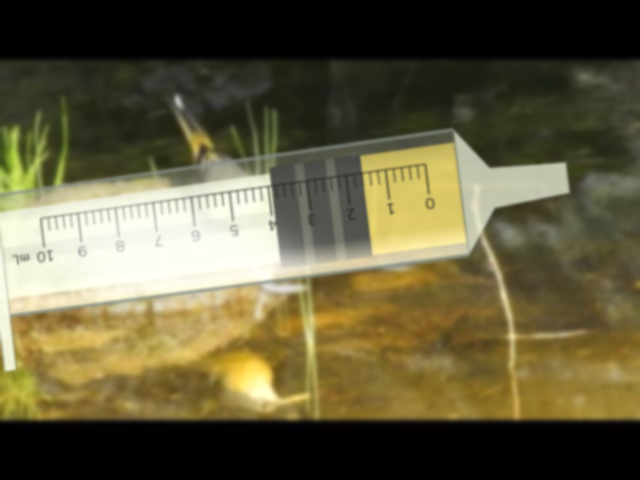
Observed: 1.6 mL
